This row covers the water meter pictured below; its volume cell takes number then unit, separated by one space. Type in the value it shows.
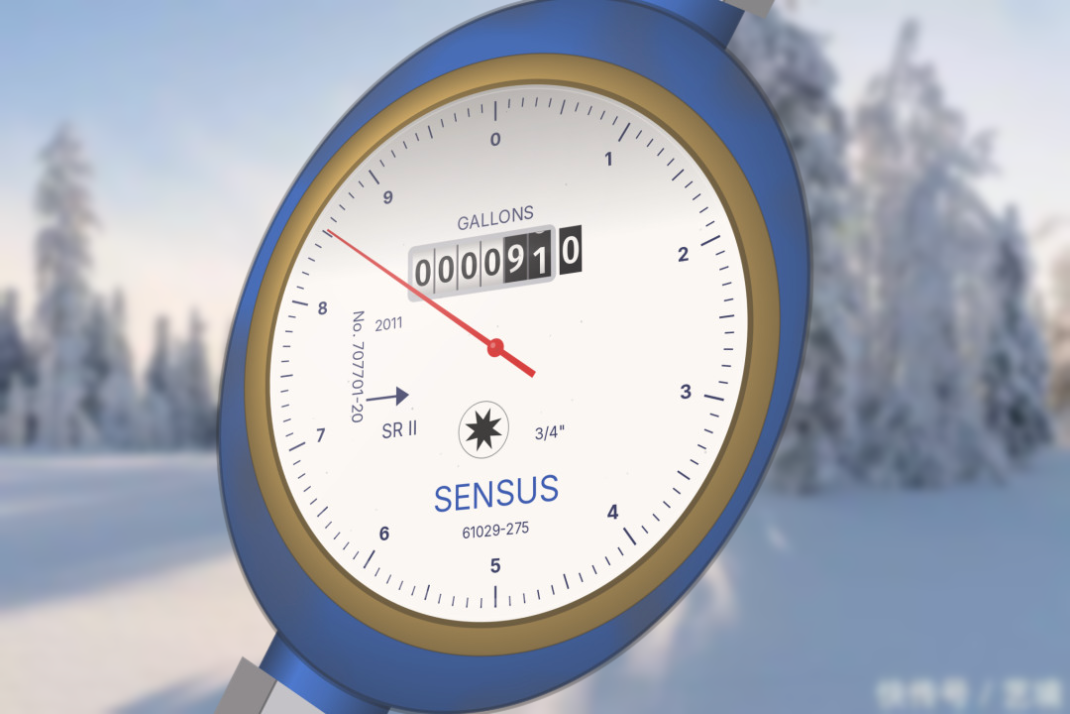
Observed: 908.5 gal
